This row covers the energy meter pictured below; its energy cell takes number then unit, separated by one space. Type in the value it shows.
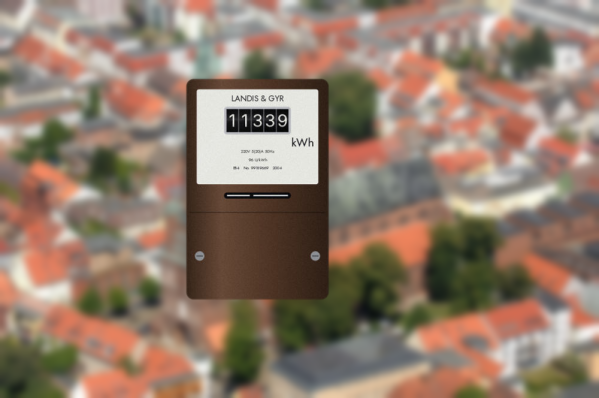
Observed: 11339 kWh
